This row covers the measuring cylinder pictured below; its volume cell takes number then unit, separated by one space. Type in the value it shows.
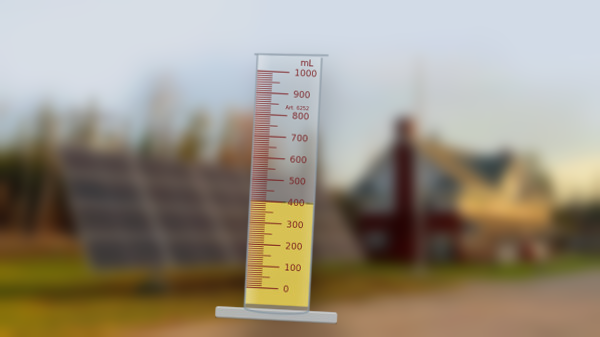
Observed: 400 mL
